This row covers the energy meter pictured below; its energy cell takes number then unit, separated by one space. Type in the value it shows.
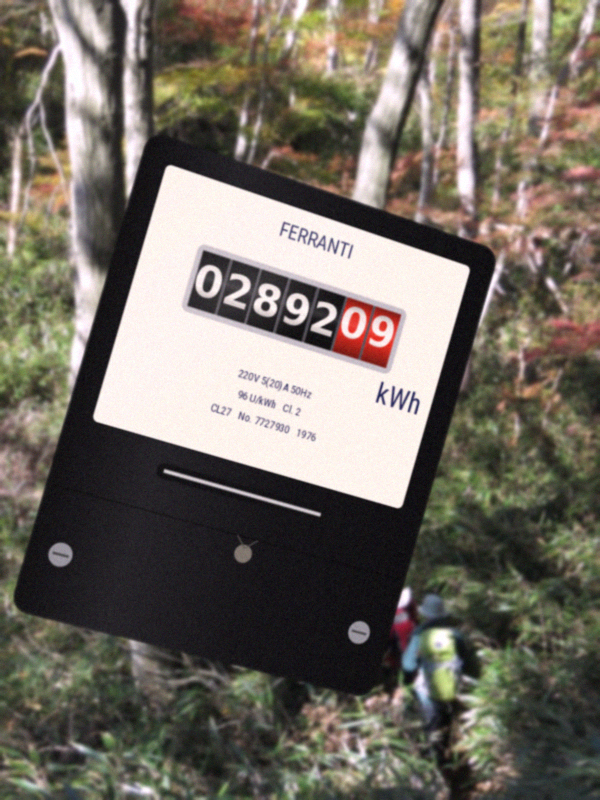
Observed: 2892.09 kWh
